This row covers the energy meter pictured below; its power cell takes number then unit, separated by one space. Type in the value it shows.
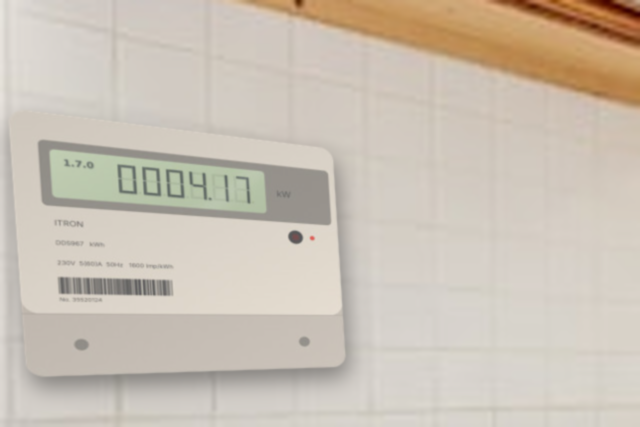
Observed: 4.17 kW
